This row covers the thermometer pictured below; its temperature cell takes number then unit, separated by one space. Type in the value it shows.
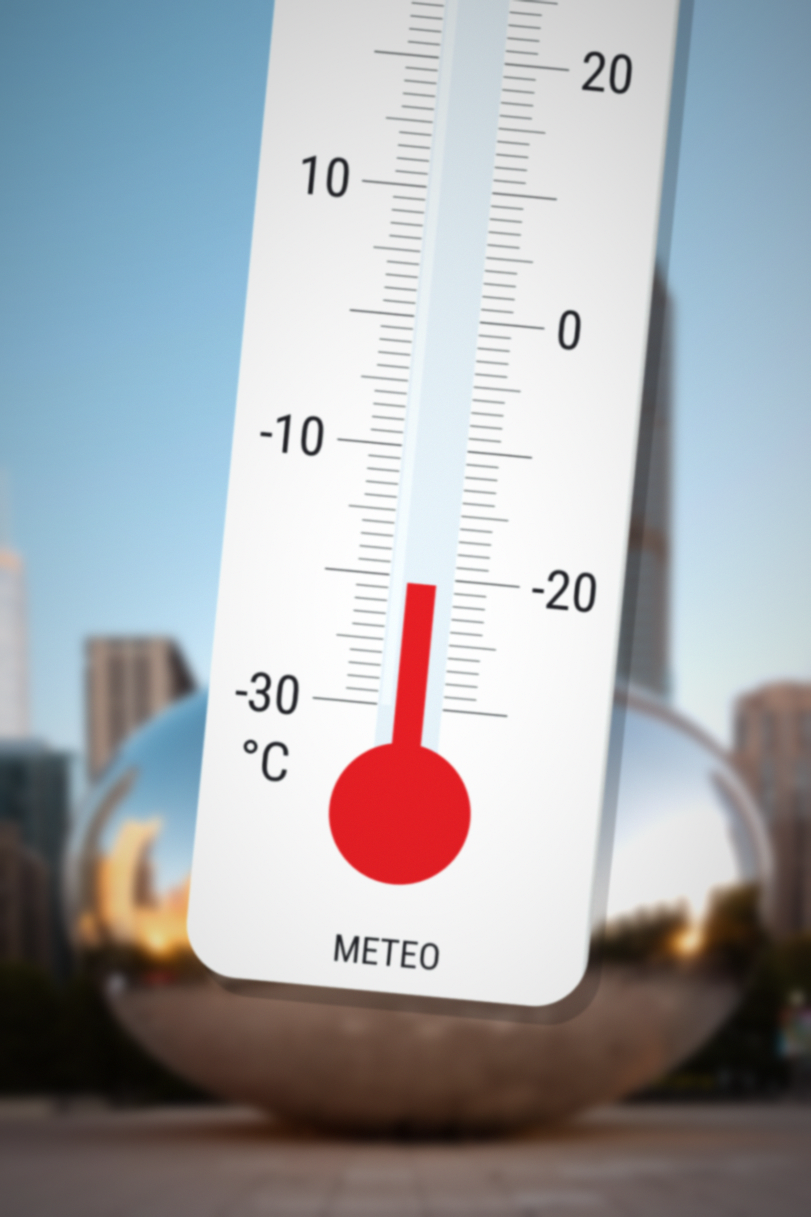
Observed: -20.5 °C
